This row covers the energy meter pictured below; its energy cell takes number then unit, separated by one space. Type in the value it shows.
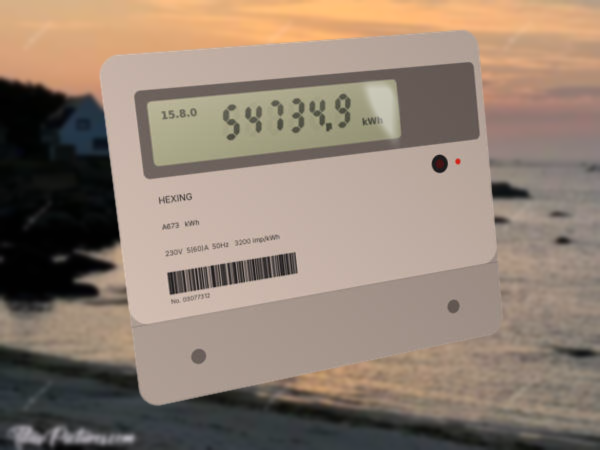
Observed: 54734.9 kWh
